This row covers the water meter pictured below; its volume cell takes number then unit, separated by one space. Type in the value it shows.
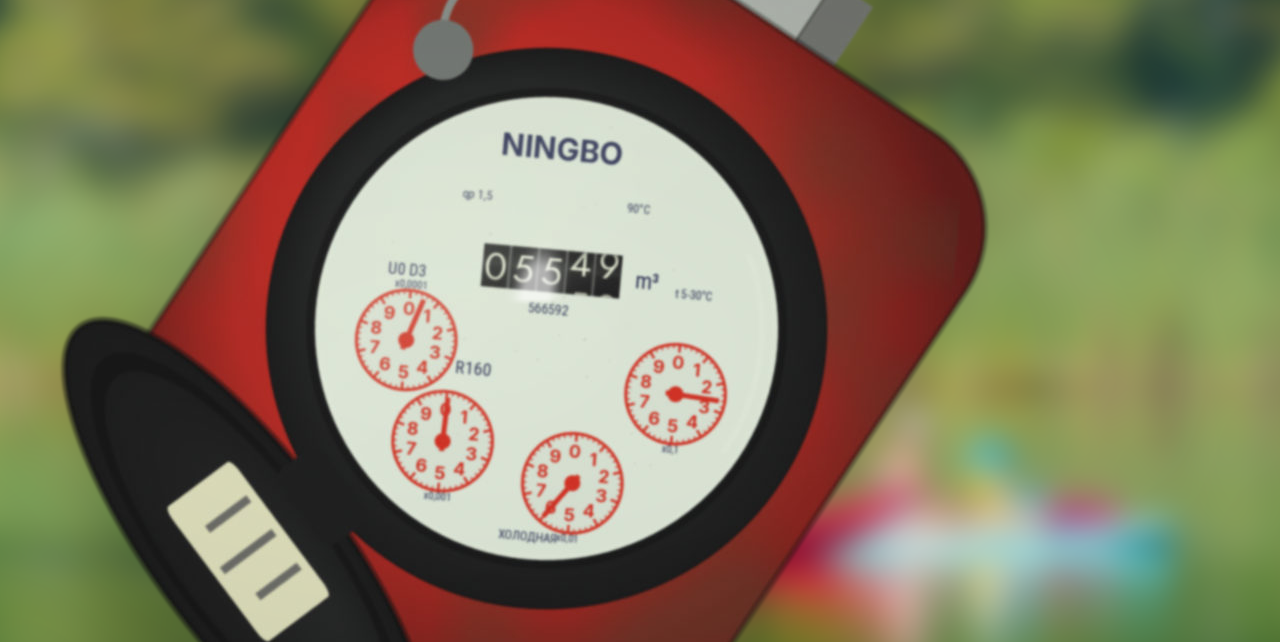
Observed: 5549.2600 m³
